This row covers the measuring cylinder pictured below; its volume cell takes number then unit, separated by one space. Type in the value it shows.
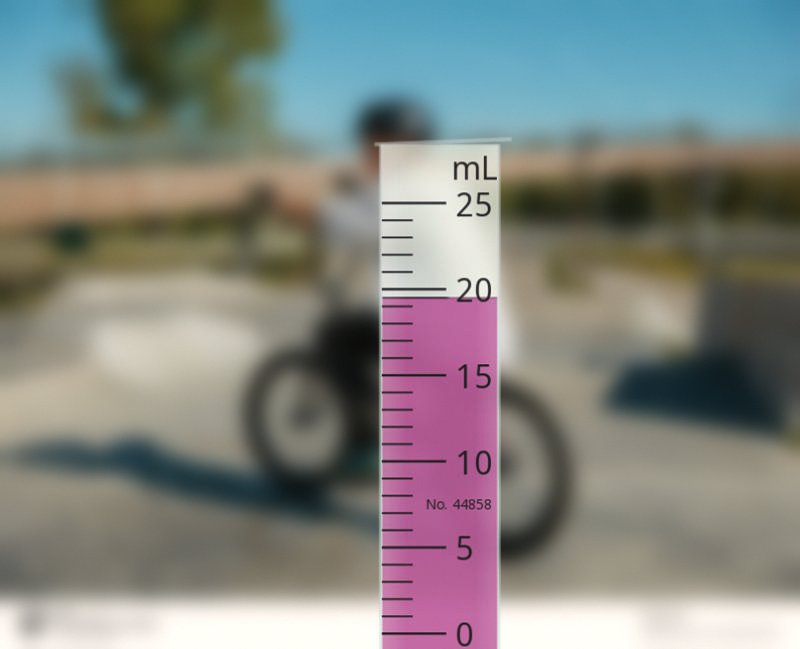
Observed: 19.5 mL
